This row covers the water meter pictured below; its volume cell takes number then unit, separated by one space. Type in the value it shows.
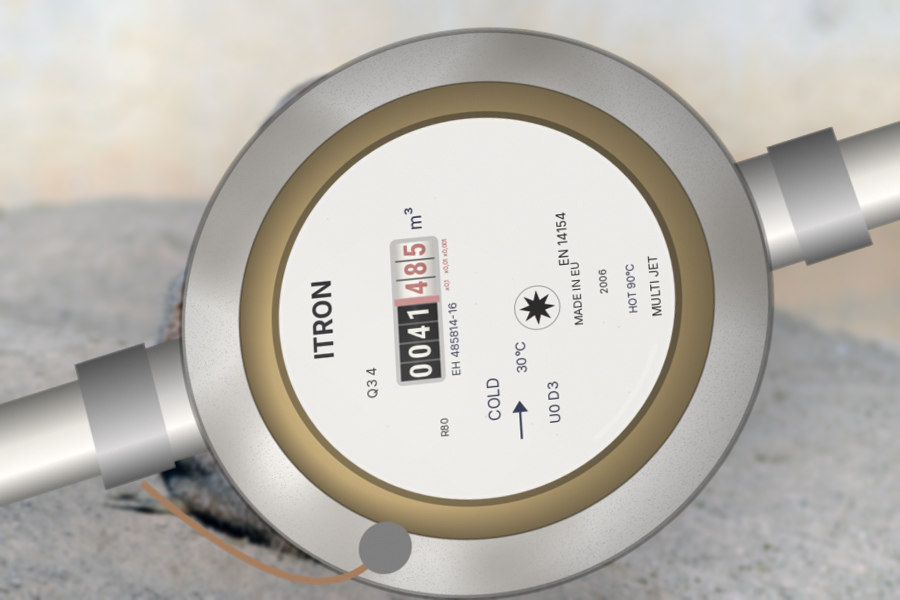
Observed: 41.485 m³
